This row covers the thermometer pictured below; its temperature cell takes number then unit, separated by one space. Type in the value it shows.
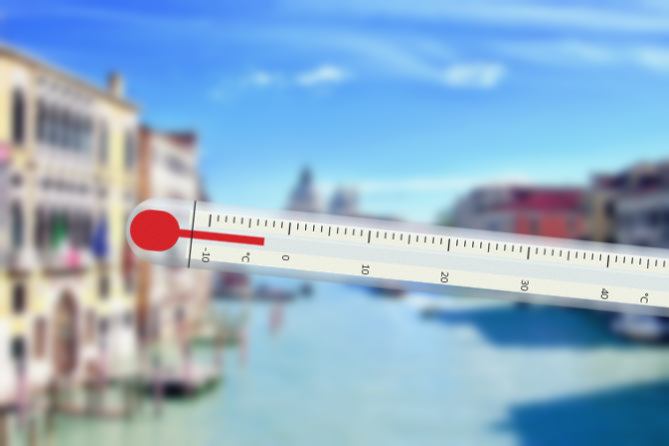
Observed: -3 °C
